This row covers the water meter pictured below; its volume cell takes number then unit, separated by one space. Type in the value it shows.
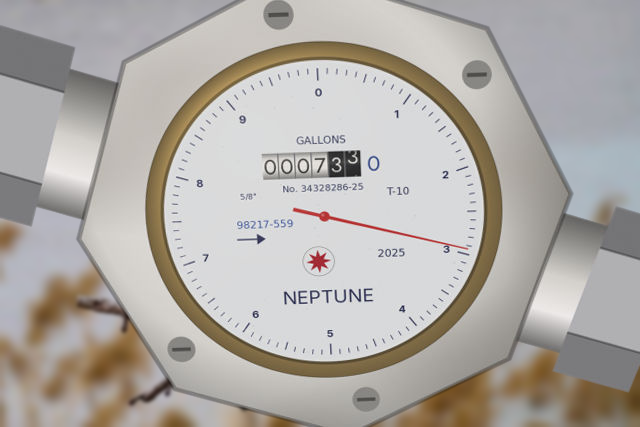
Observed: 7332.9 gal
